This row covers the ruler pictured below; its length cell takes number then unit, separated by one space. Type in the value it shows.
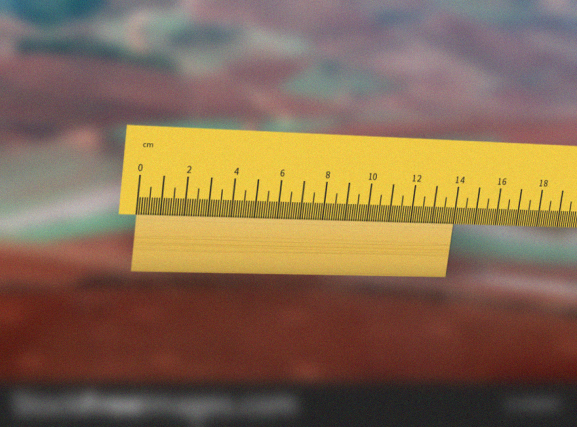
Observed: 14 cm
